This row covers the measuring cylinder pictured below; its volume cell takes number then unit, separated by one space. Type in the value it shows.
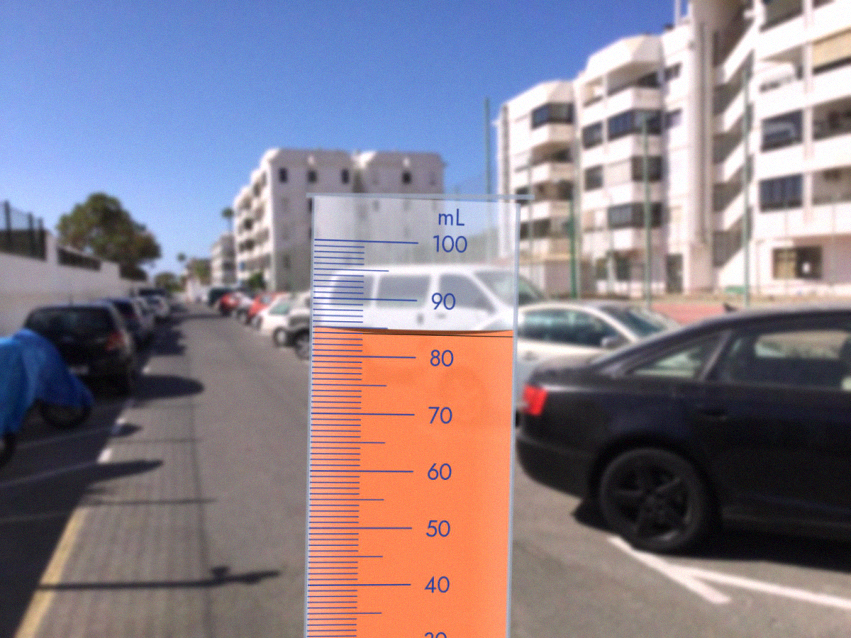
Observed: 84 mL
